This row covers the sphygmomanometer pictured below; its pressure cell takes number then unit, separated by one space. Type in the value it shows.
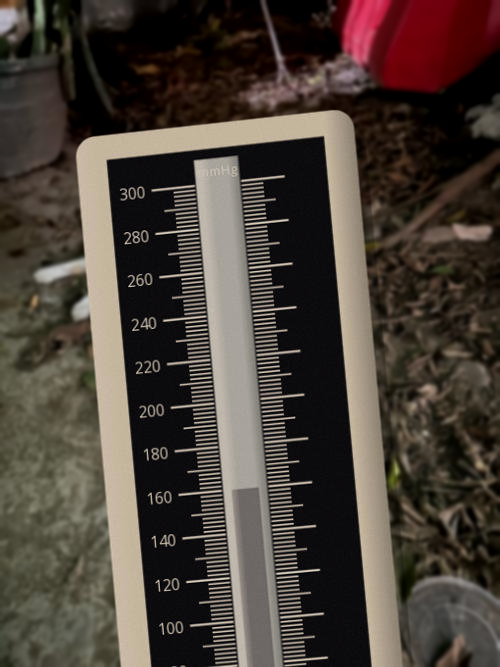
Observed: 160 mmHg
